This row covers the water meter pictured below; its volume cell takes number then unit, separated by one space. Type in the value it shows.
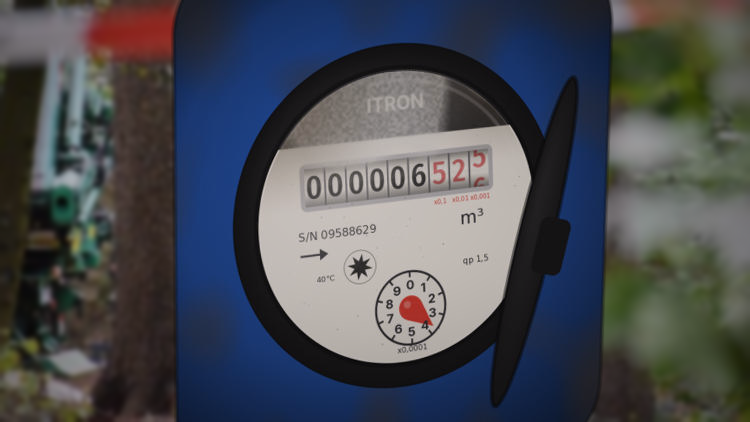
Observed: 6.5253 m³
